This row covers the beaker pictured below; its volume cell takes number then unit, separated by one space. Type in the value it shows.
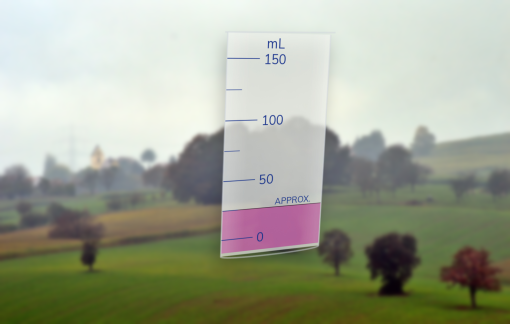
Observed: 25 mL
